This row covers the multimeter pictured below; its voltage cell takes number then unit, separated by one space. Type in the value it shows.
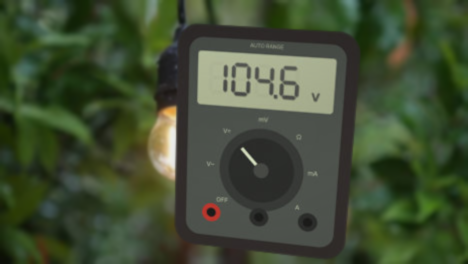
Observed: 104.6 V
